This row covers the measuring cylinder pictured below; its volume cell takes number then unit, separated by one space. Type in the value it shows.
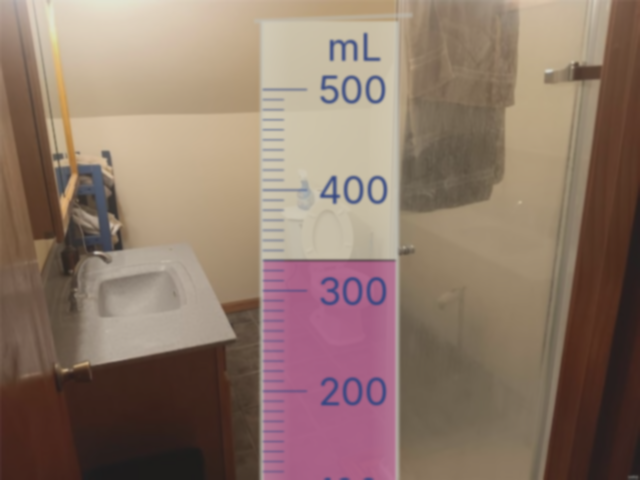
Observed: 330 mL
